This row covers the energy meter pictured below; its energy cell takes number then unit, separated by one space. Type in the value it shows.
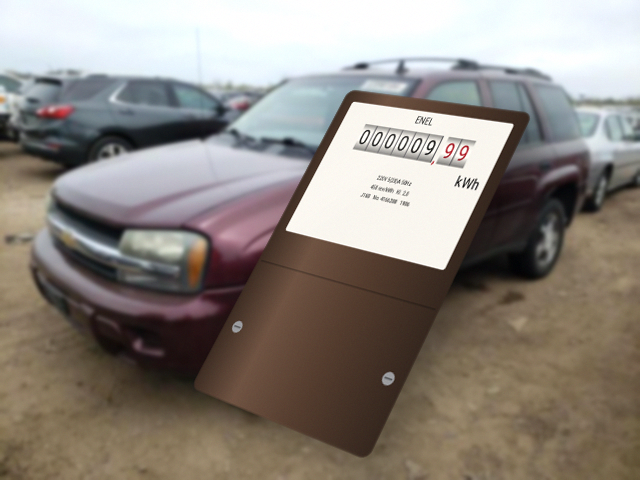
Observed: 9.99 kWh
